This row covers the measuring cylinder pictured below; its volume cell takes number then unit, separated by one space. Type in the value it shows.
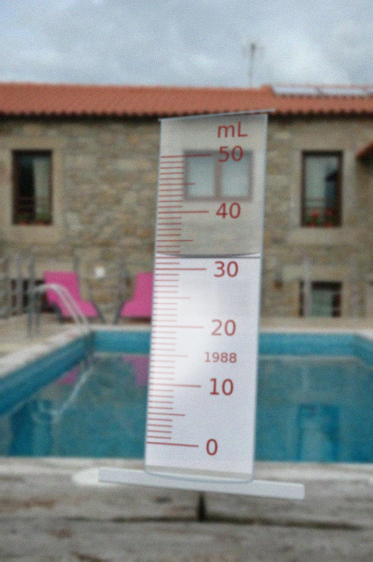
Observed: 32 mL
